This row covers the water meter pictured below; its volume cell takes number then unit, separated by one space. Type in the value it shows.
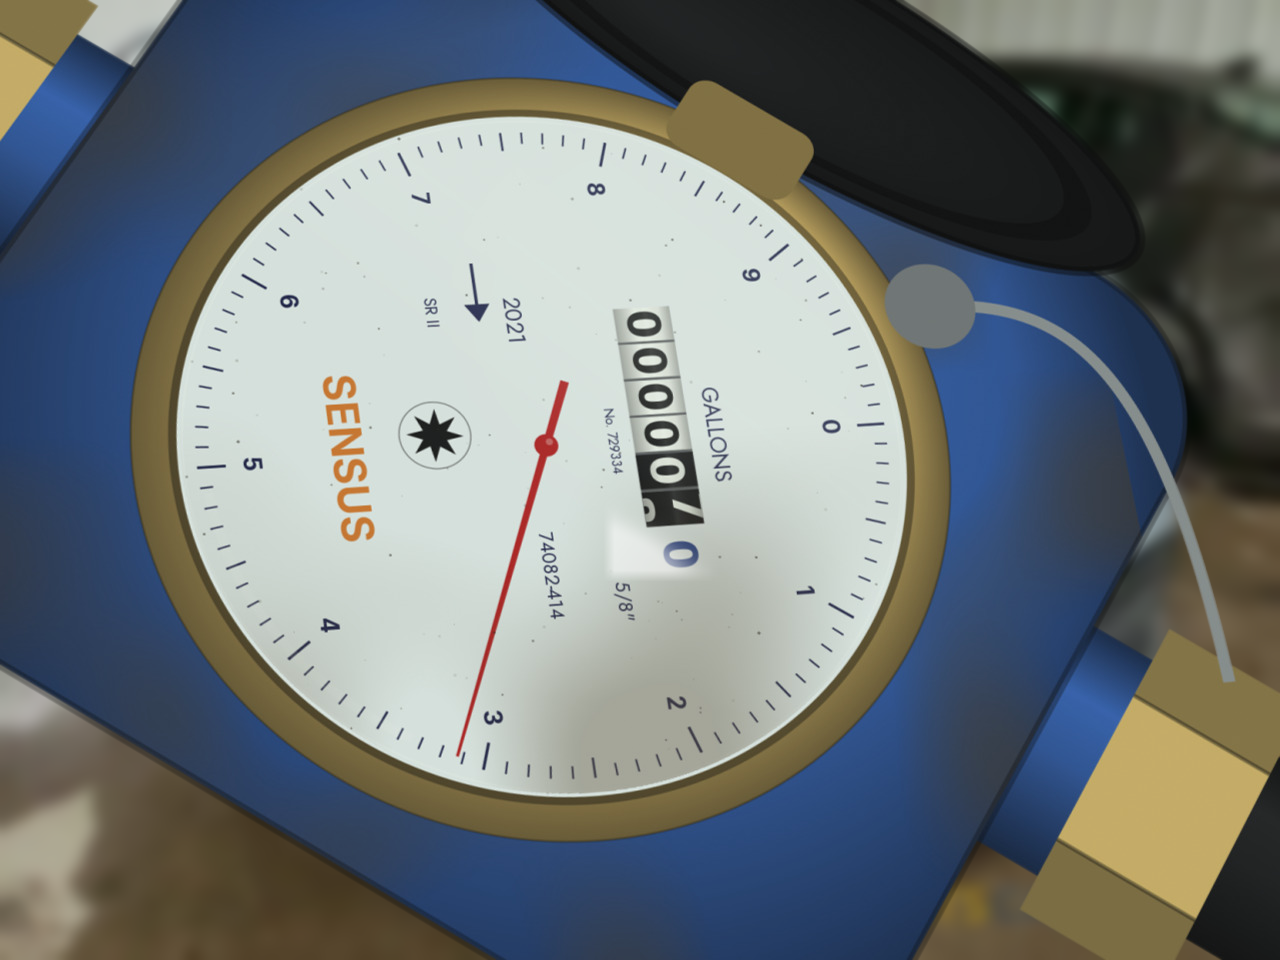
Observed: 73.1 gal
